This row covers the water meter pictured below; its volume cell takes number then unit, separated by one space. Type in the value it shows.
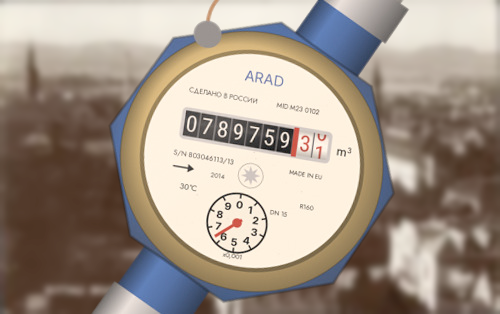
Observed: 789759.306 m³
